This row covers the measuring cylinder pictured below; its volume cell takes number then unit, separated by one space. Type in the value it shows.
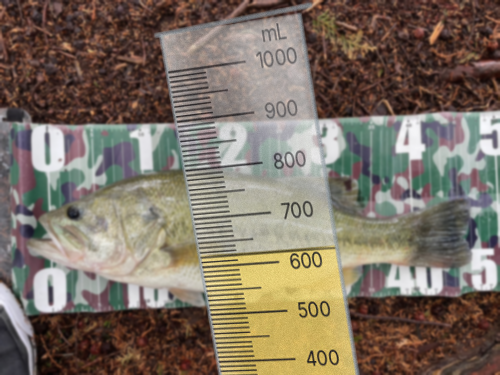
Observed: 620 mL
